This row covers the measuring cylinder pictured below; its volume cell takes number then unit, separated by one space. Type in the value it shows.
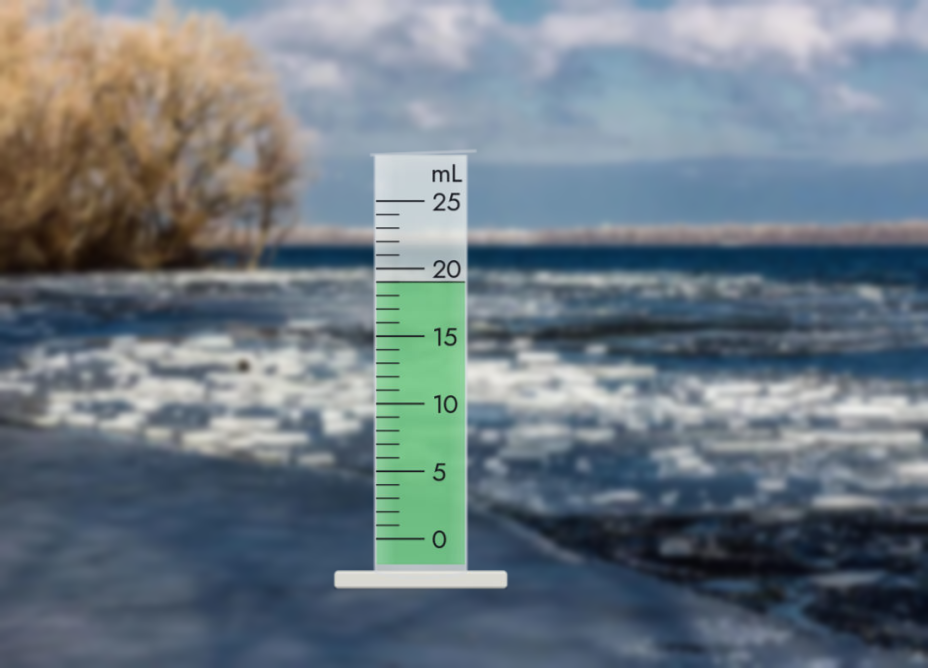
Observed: 19 mL
